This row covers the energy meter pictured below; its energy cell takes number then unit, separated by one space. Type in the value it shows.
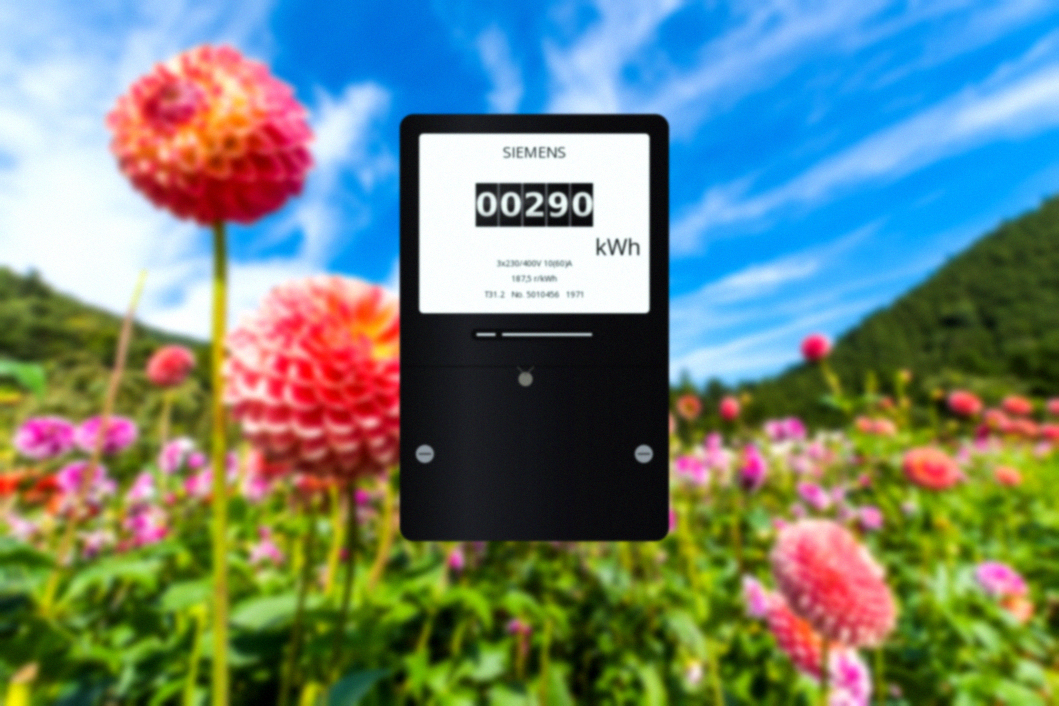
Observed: 290 kWh
